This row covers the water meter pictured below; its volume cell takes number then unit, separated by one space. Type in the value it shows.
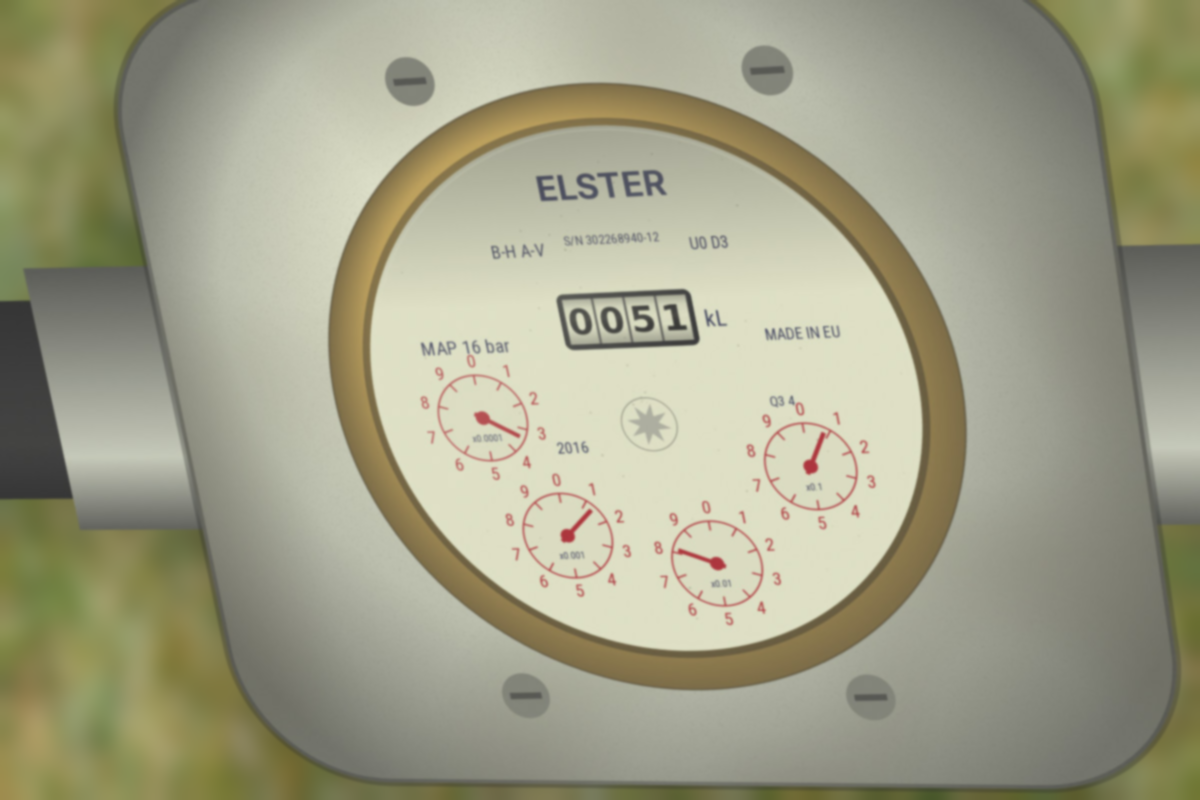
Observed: 51.0813 kL
